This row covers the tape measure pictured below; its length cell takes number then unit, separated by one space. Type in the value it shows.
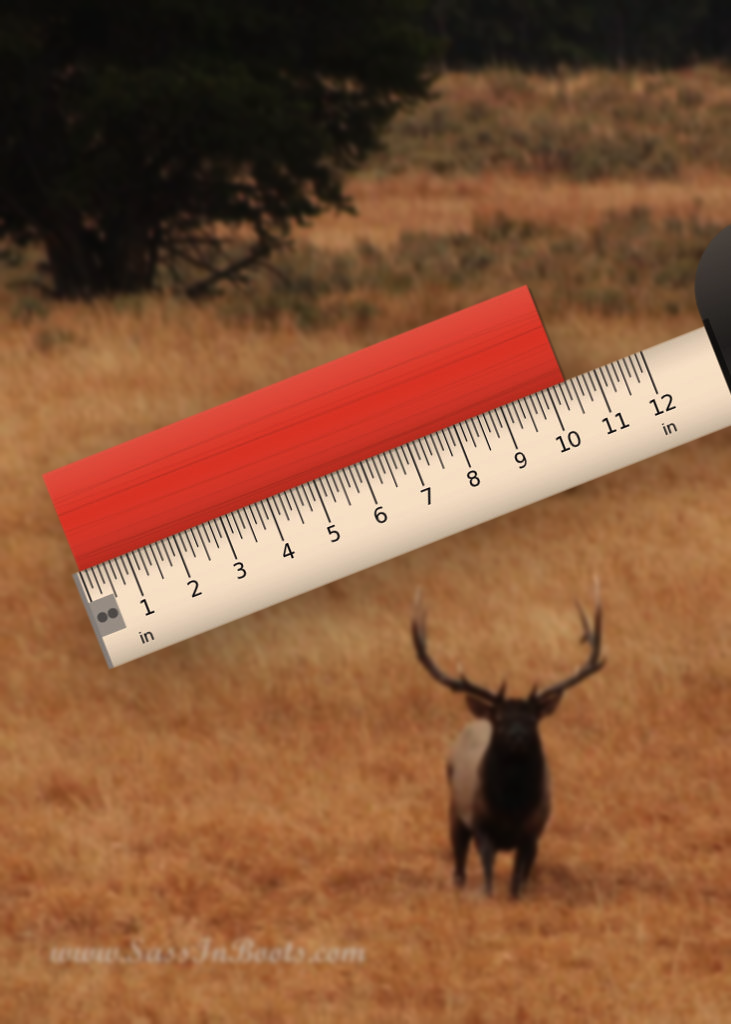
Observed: 10.375 in
